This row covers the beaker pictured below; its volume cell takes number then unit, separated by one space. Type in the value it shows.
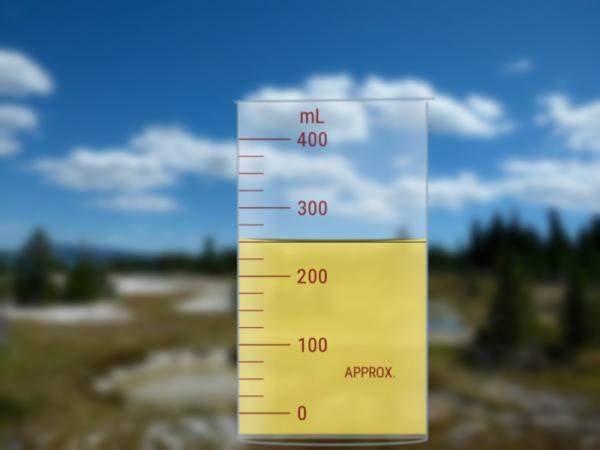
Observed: 250 mL
